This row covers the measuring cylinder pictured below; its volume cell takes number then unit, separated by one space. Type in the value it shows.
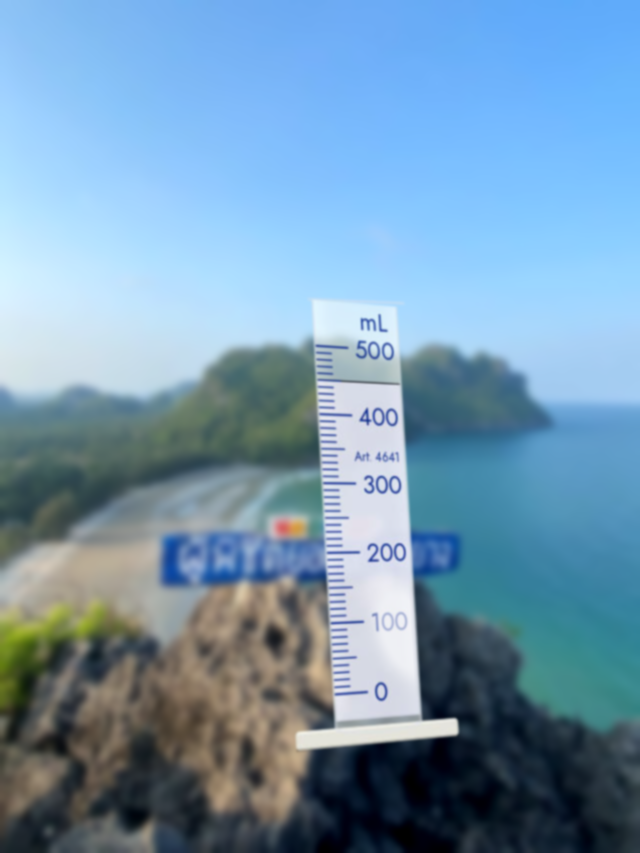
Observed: 450 mL
